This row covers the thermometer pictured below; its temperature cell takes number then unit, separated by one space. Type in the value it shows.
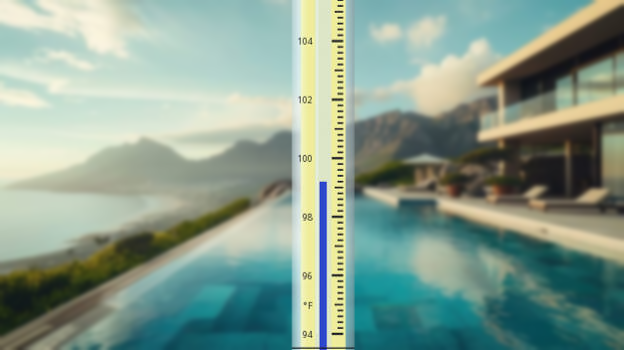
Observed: 99.2 °F
